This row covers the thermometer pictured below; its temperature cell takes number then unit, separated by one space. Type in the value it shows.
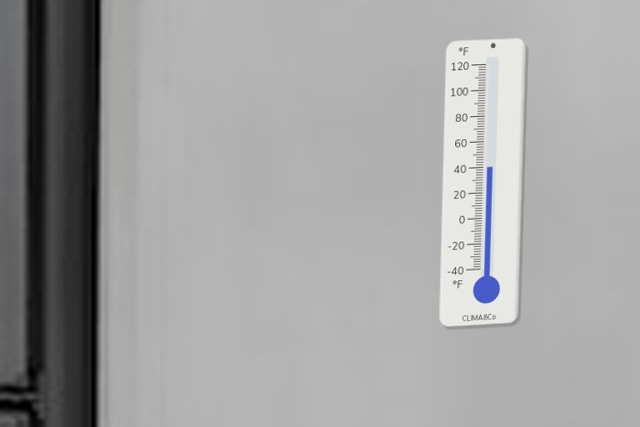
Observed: 40 °F
